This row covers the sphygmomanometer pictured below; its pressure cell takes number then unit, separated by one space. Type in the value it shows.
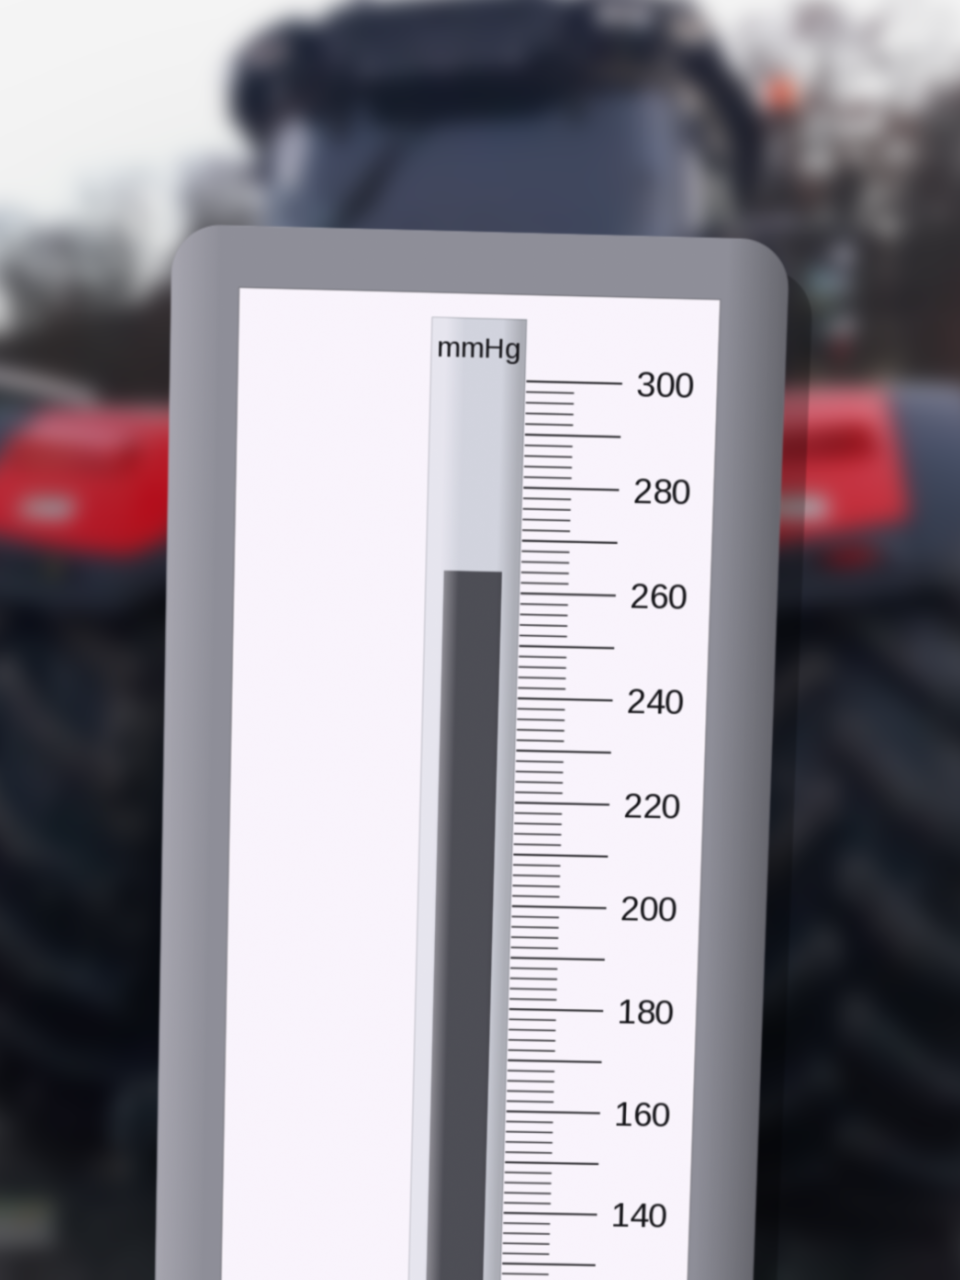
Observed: 264 mmHg
